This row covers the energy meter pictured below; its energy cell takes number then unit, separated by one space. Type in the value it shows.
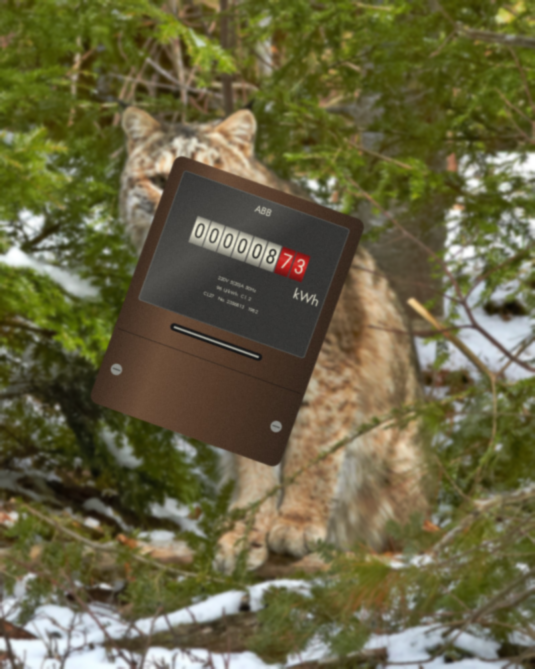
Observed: 8.73 kWh
